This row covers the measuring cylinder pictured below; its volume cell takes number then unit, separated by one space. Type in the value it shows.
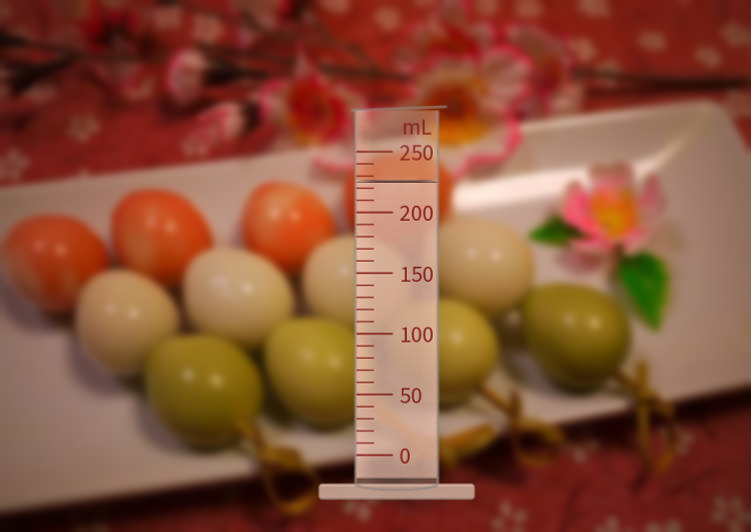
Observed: 225 mL
